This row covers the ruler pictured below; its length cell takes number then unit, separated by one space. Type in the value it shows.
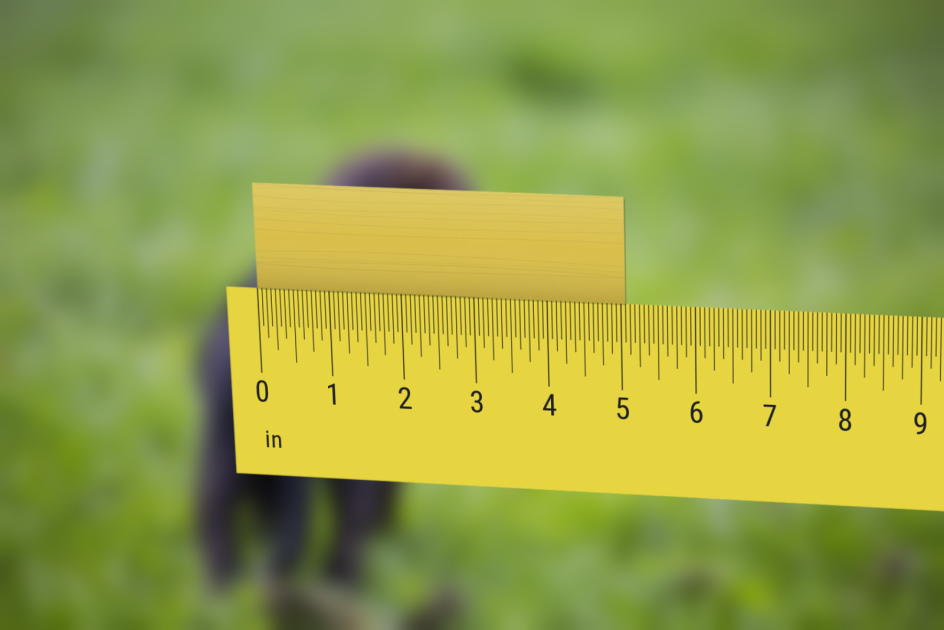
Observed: 5.0625 in
